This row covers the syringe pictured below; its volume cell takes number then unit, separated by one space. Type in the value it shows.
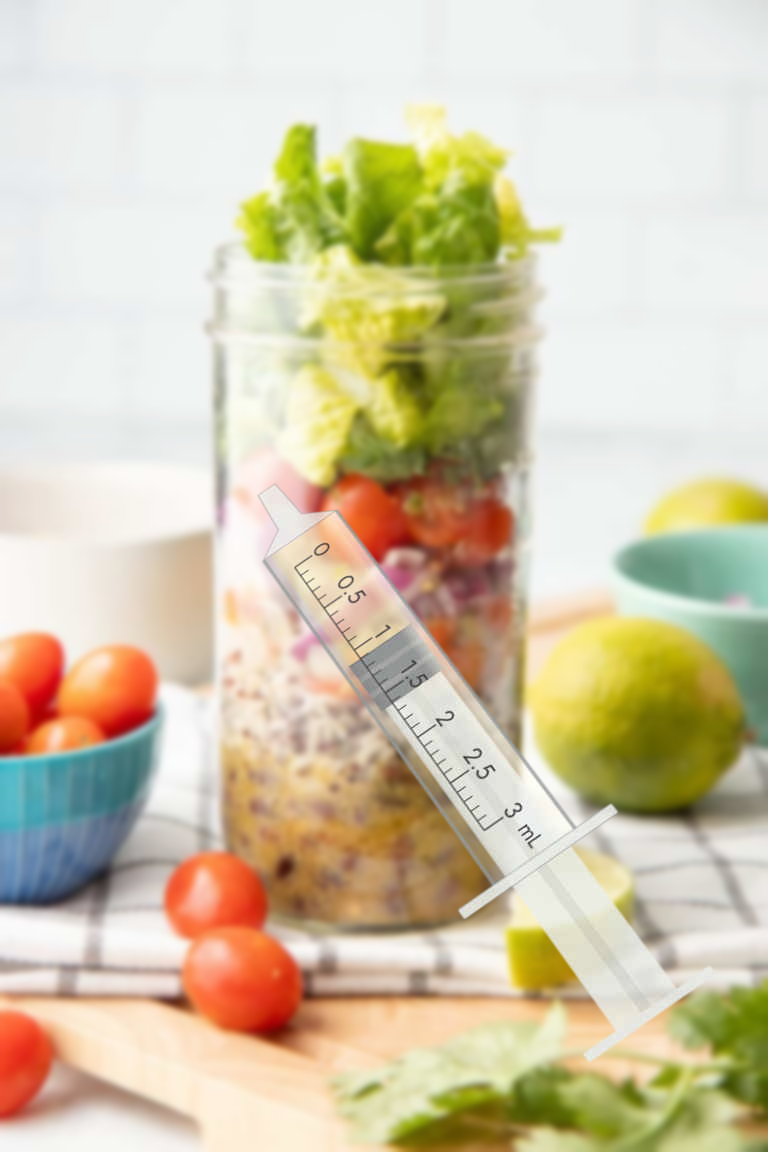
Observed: 1.1 mL
